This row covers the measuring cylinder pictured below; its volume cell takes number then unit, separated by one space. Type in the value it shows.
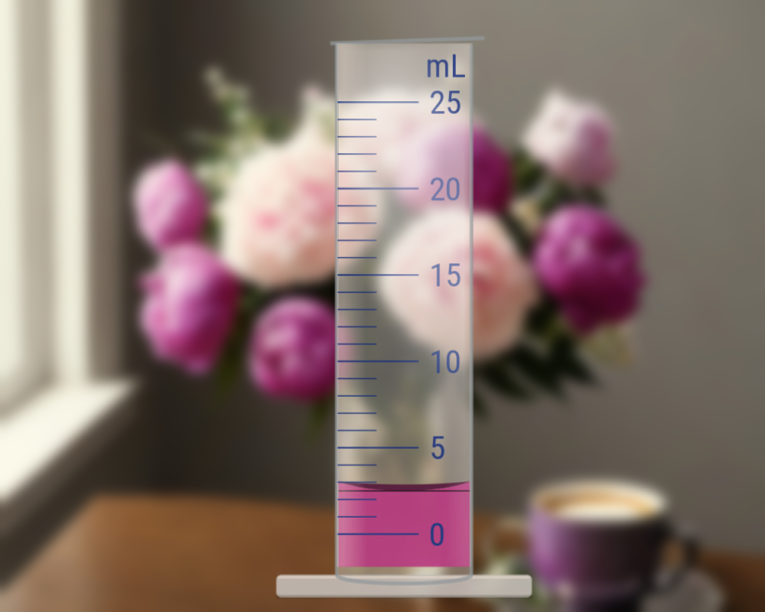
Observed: 2.5 mL
